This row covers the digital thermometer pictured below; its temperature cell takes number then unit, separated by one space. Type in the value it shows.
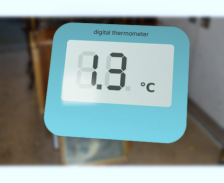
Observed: 1.3 °C
